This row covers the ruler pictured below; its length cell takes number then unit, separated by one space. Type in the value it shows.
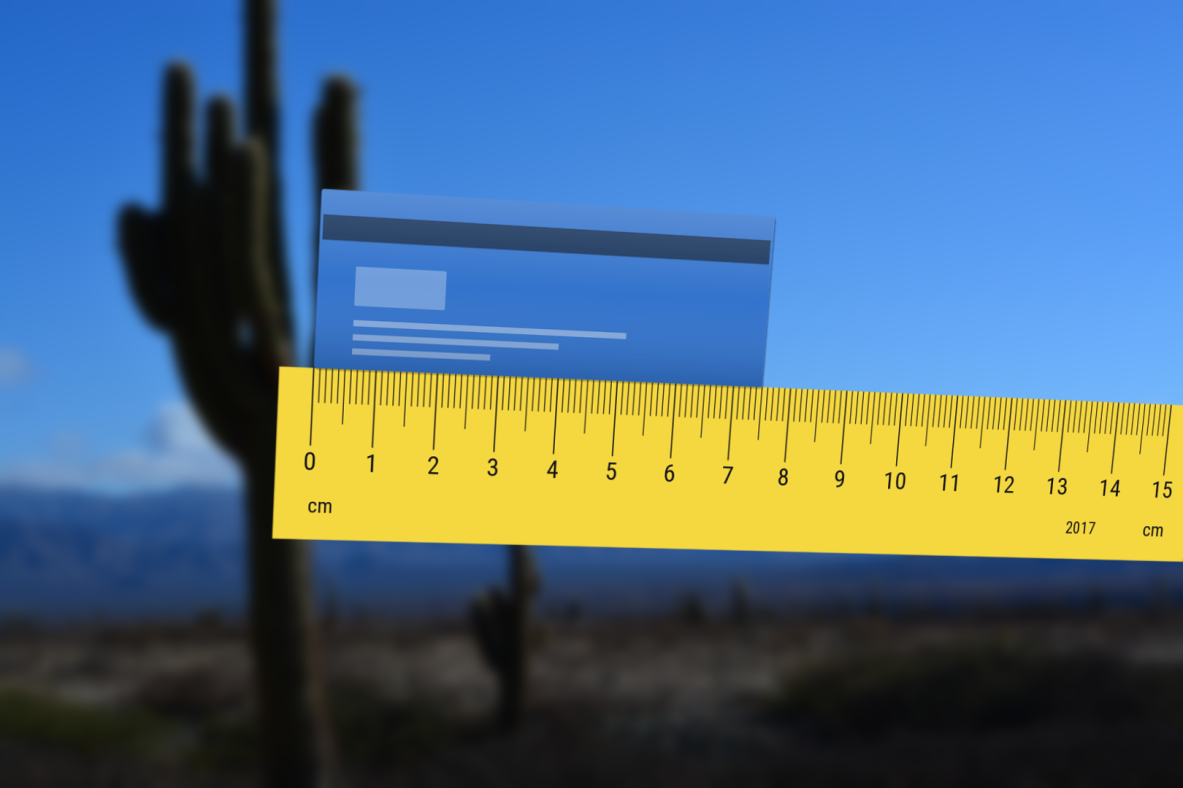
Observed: 7.5 cm
